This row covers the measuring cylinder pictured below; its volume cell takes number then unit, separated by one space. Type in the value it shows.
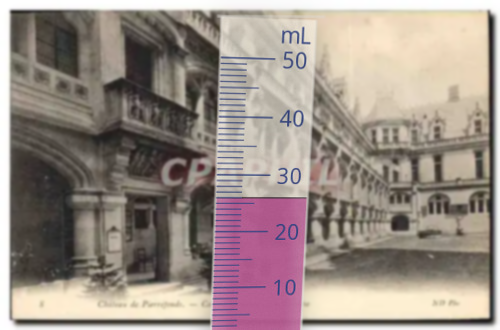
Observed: 26 mL
